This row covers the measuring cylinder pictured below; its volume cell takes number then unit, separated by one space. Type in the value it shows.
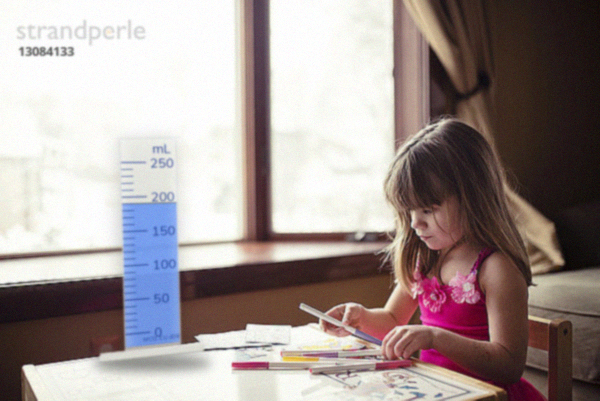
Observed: 190 mL
